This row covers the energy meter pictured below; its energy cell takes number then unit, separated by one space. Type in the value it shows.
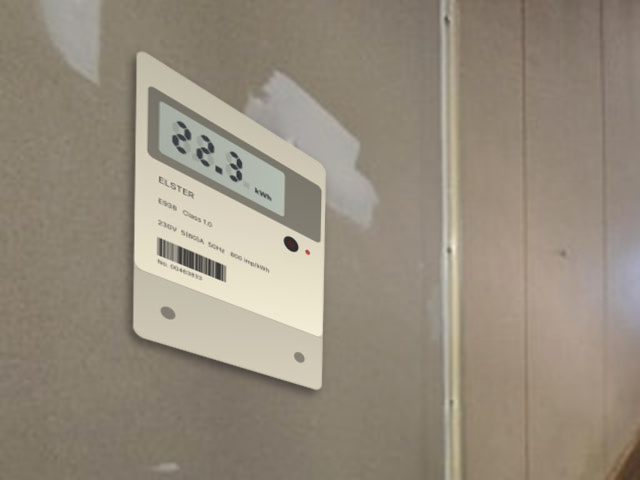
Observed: 22.3 kWh
